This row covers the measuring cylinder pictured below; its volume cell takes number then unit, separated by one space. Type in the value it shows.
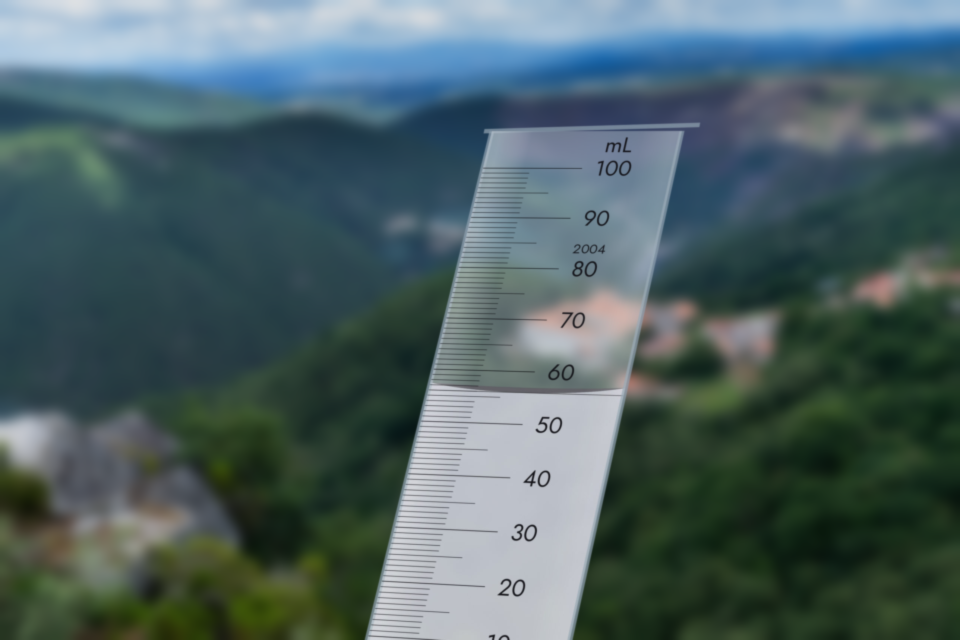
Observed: 56 mL
